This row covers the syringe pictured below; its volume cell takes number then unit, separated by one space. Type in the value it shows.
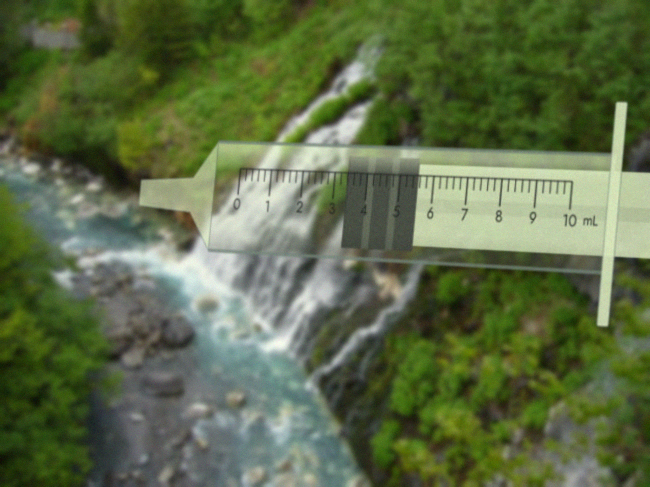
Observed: 3.4 mL
